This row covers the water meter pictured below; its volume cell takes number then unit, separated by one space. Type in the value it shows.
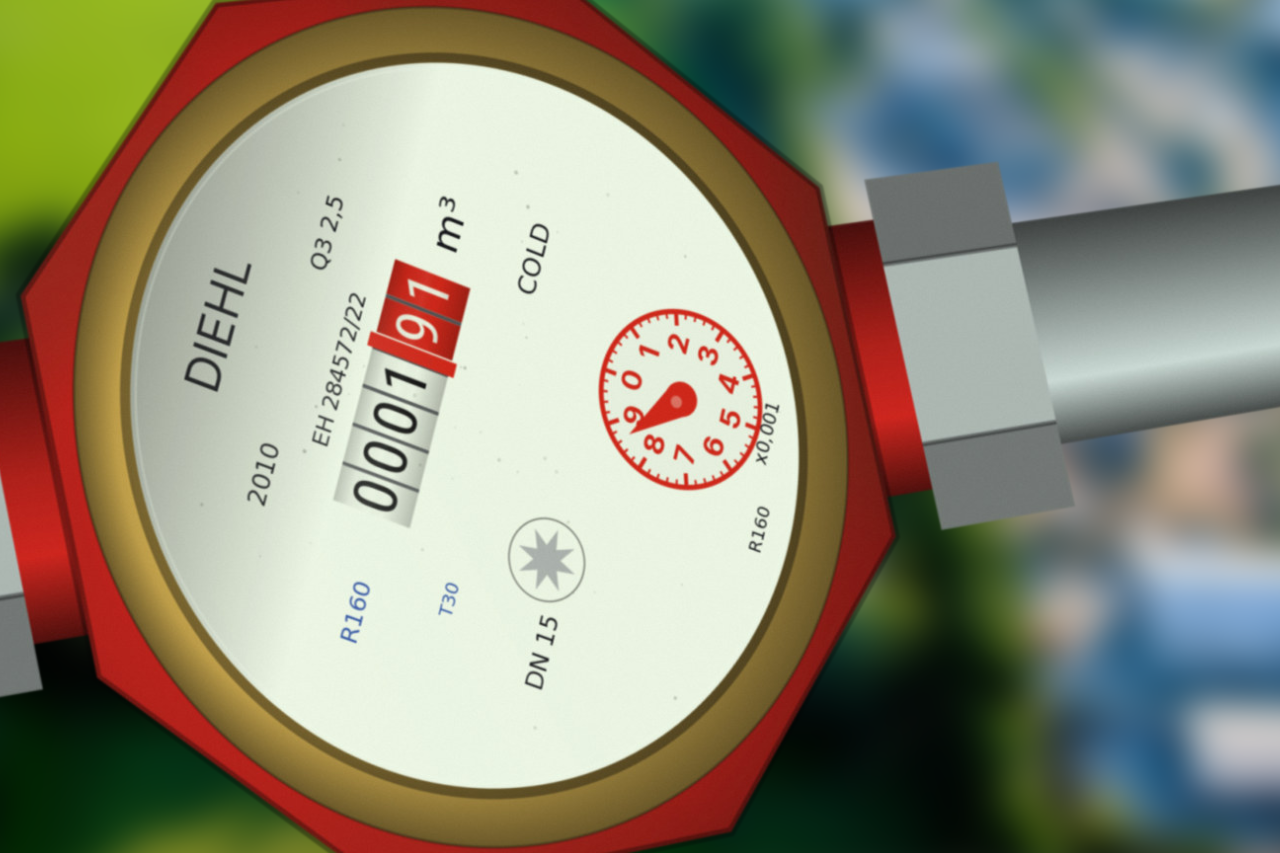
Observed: 1.918 m³
